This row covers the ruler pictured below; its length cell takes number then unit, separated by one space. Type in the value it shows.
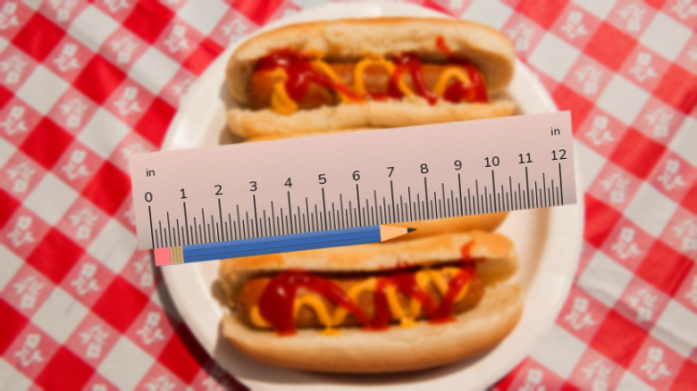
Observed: 7.625 in
